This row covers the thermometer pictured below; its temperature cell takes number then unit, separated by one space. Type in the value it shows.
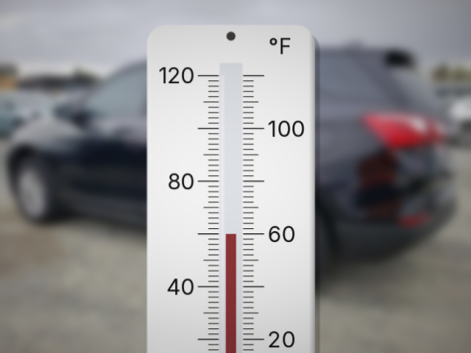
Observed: 60 °F
